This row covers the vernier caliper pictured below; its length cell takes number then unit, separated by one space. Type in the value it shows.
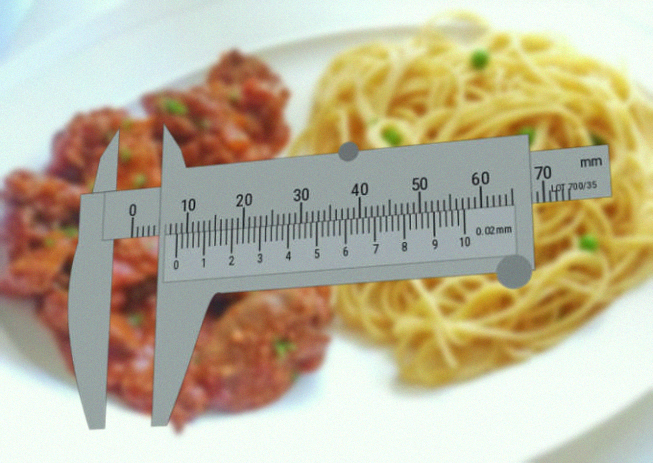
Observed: 8.2 mm
